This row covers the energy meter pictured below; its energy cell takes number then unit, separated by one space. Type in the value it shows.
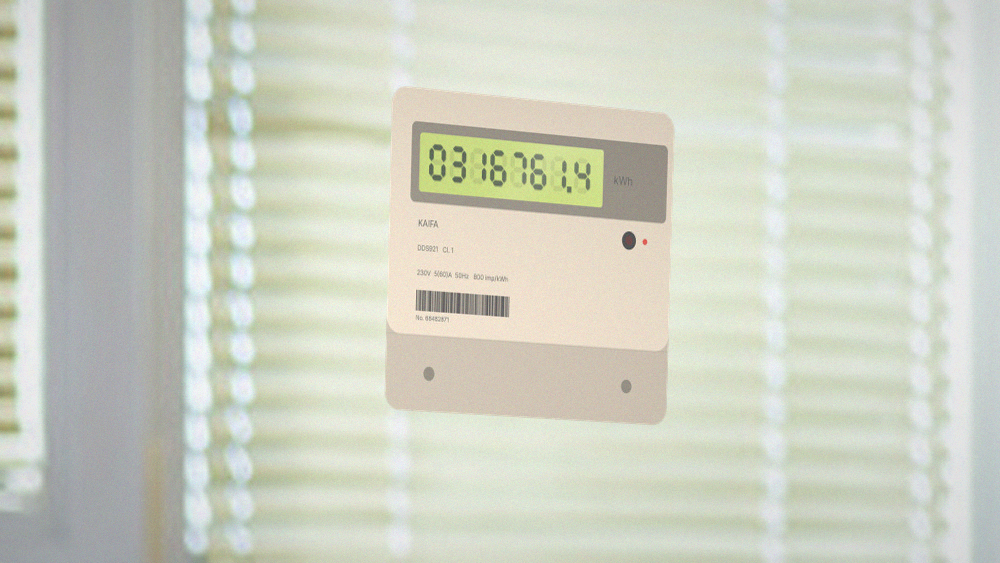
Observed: 316761.4 kWh
